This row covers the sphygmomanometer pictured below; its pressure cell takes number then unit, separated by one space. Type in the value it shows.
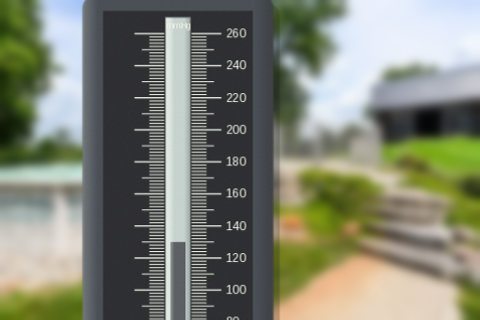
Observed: 130 mmHg
